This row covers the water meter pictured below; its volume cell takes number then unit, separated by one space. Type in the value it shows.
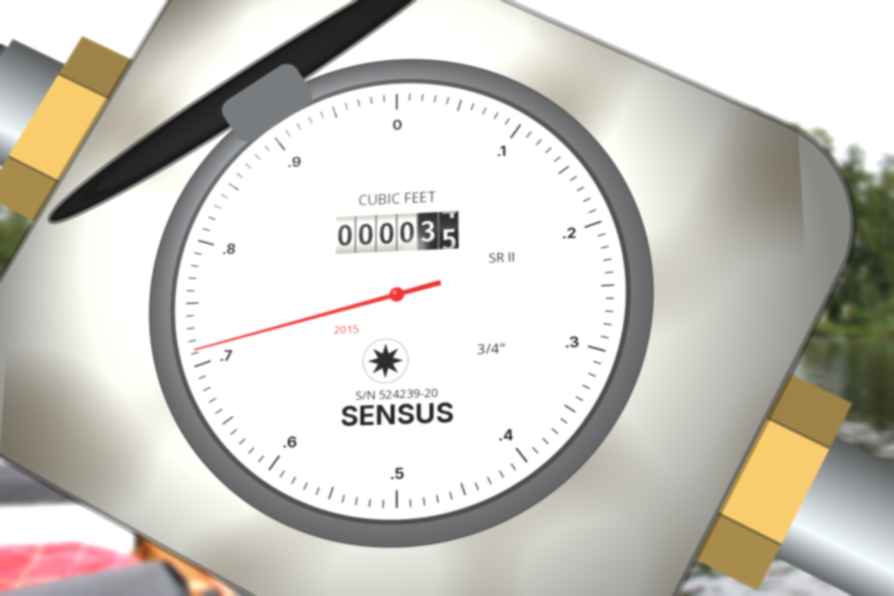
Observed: 34.71 ft³
